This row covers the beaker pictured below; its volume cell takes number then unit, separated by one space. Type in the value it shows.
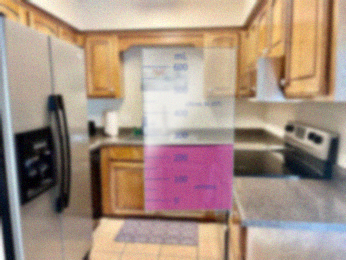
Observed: 250 mL
